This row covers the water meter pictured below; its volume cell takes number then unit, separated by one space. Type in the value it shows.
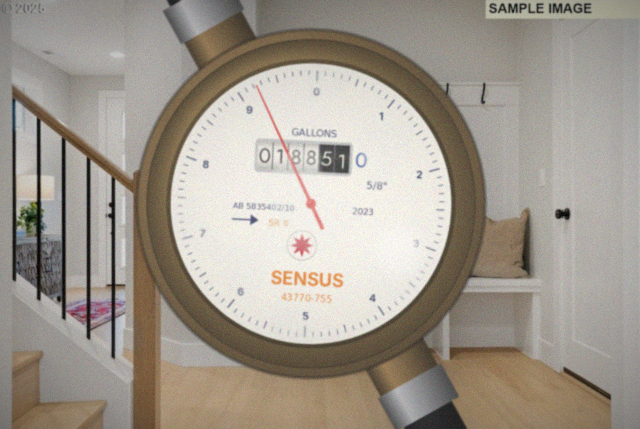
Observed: 188509.2 gal
